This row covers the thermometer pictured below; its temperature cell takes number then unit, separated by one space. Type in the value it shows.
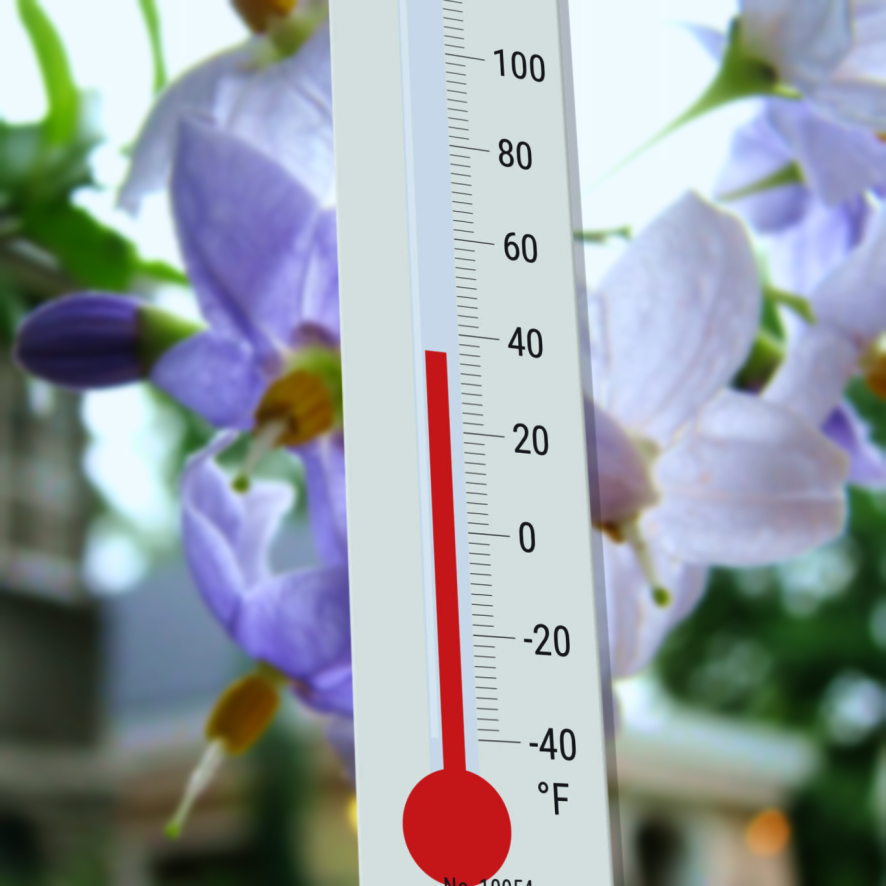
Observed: 36 °F
